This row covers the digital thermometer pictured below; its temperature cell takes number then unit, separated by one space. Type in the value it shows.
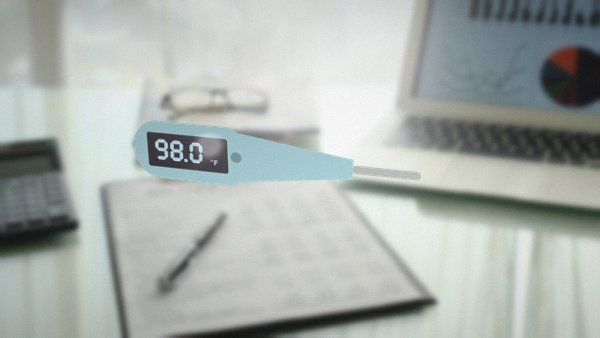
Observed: 98.0 °F
